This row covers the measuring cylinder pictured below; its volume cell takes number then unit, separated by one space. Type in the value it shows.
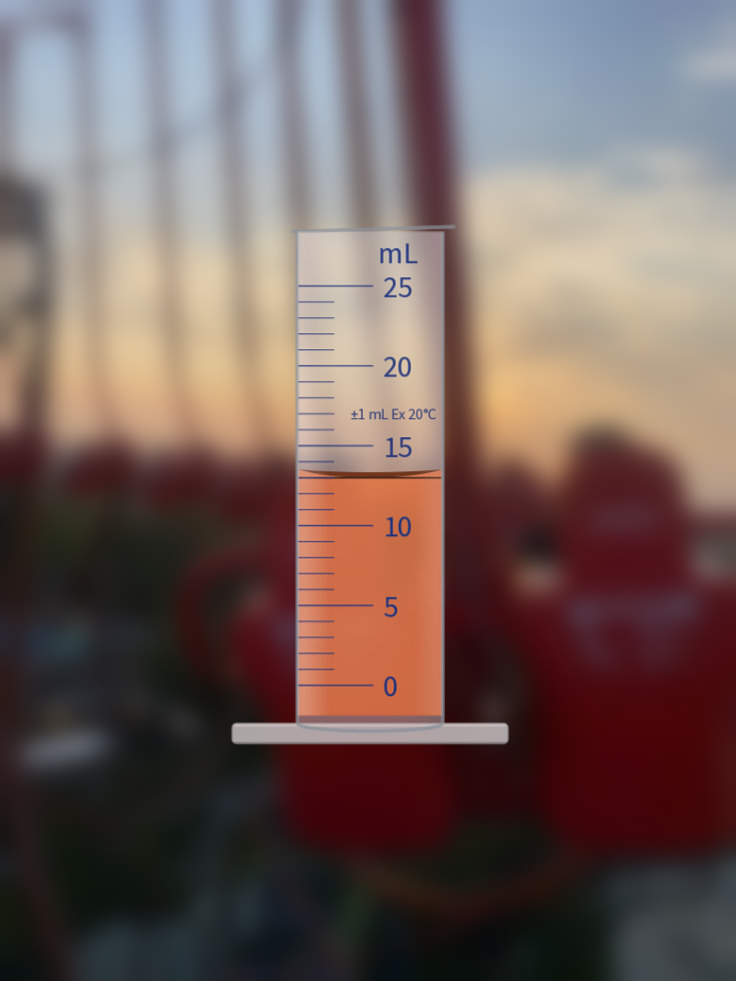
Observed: 13 mL
